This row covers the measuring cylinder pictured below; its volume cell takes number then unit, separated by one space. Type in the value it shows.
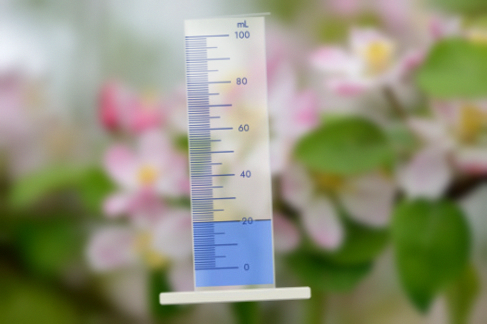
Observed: 20 mL
